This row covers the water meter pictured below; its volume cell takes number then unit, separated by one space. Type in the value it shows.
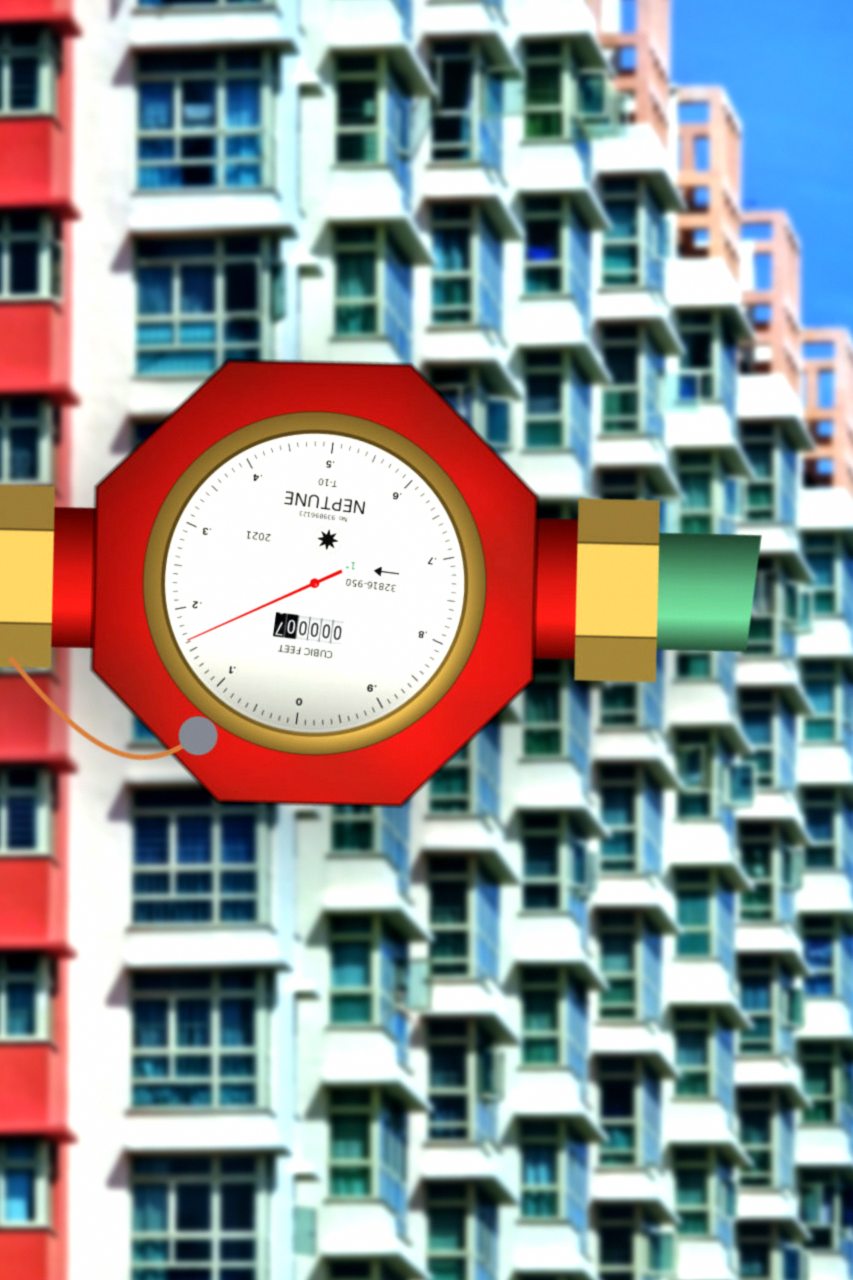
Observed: 7.16 ft³
